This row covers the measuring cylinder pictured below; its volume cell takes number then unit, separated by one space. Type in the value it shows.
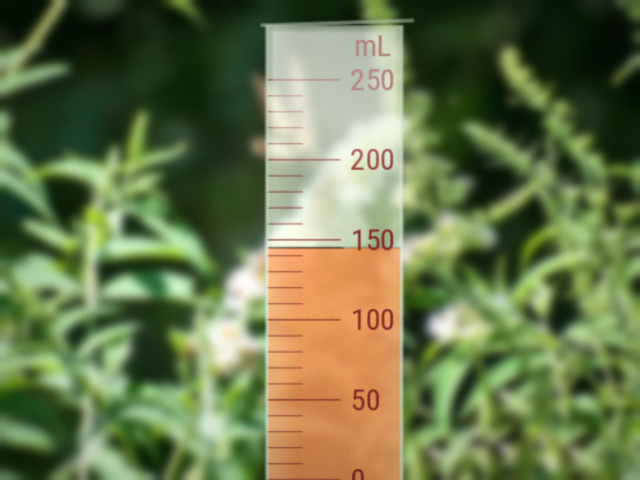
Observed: 145 mL
